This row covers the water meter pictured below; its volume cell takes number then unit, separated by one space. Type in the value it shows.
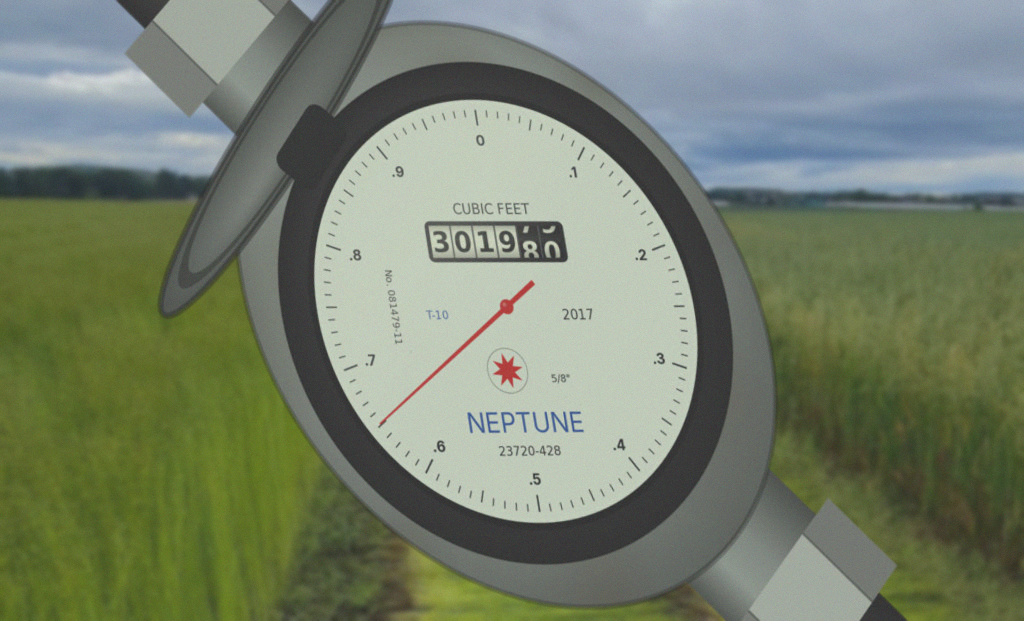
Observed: 301979.65 ft³
